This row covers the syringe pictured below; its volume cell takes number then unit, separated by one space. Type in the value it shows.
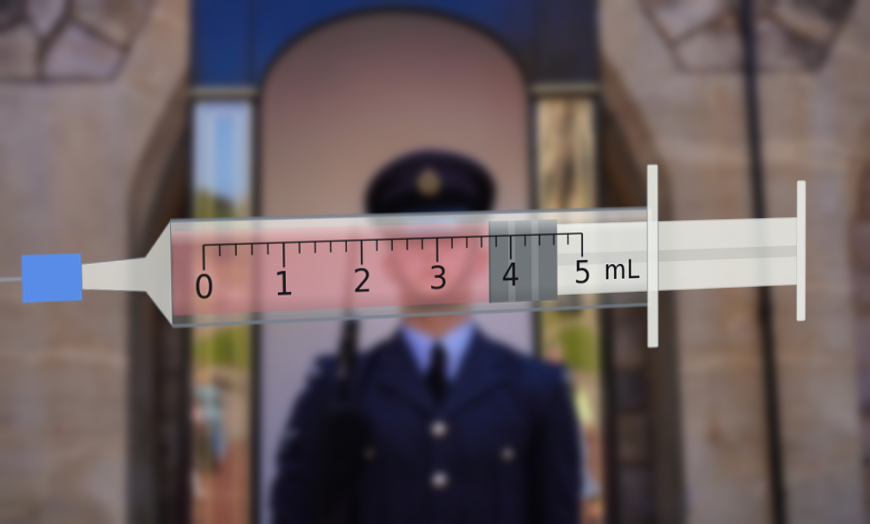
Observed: 3.7 mL
